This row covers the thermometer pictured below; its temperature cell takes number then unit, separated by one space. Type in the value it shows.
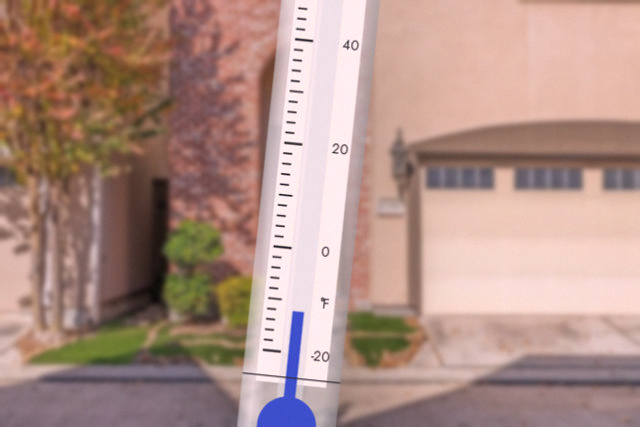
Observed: -12 °F
